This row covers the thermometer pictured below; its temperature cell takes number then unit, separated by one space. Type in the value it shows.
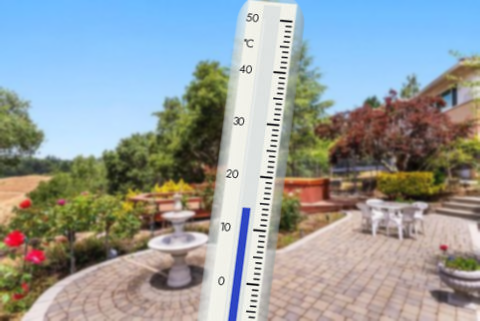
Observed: 14 °C
